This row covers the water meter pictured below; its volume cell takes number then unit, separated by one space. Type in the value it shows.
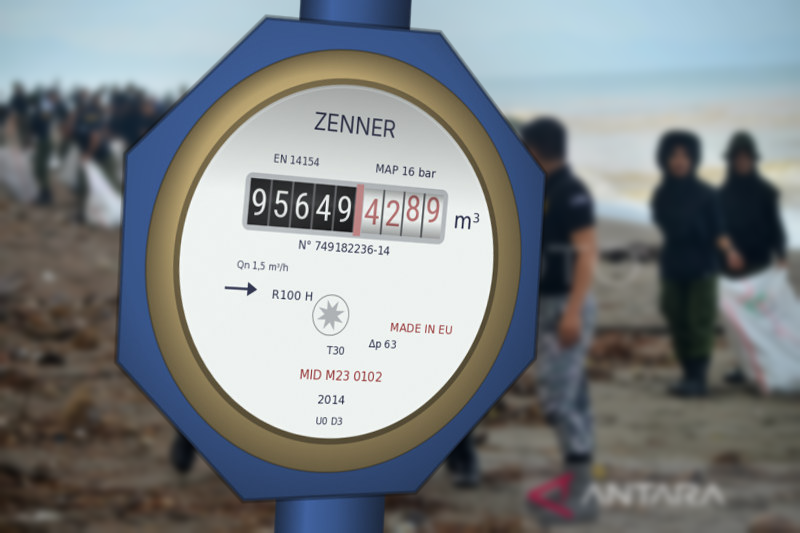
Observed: 95649.4289 m³
